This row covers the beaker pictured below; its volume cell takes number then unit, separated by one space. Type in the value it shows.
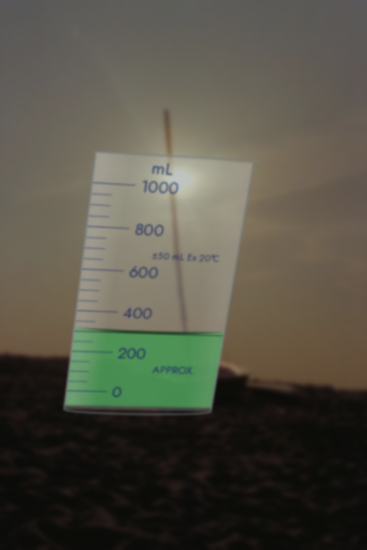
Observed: 300 mL
